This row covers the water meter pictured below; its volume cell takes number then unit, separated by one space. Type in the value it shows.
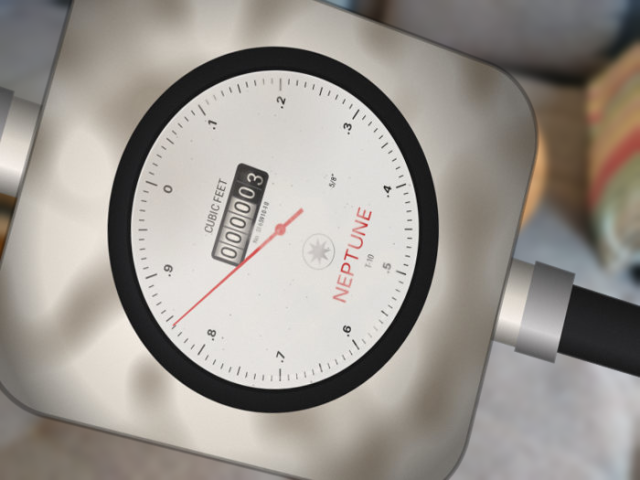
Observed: 2.84 ft³
